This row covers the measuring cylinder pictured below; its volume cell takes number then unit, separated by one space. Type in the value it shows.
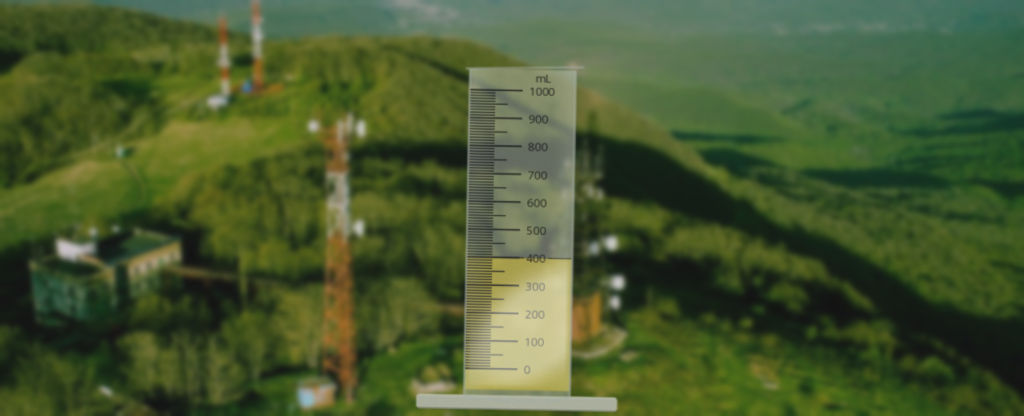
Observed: 400 mL
